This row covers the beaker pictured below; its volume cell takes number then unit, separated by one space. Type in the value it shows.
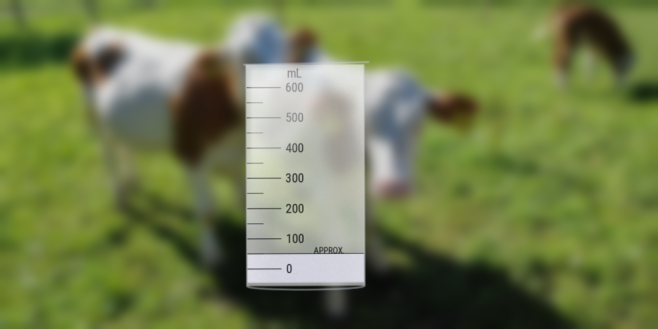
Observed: 50 mL
